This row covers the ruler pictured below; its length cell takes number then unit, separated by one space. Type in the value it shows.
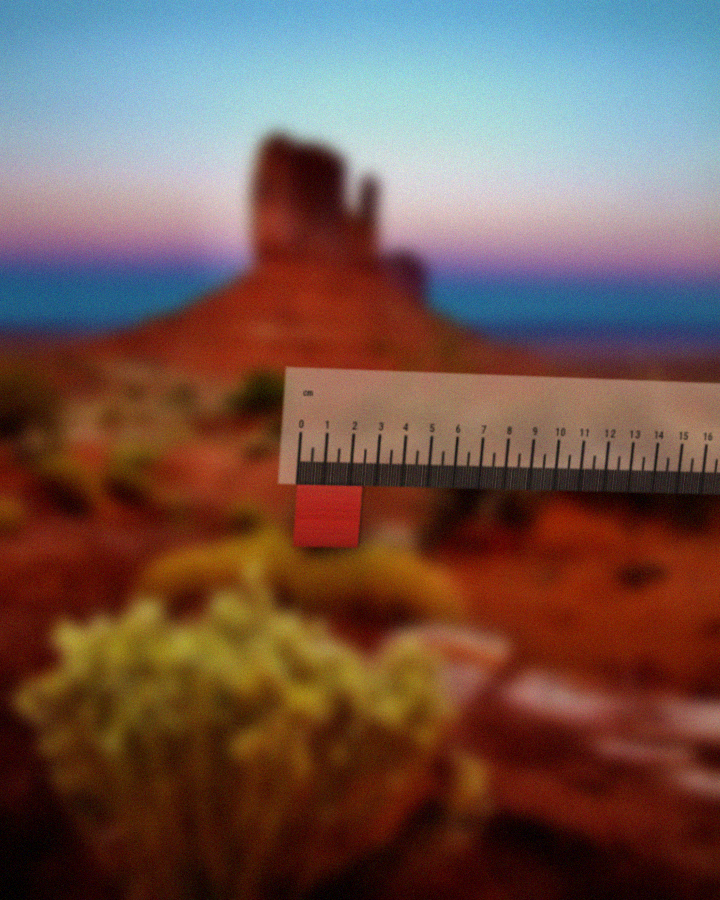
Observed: 2.5 cm
